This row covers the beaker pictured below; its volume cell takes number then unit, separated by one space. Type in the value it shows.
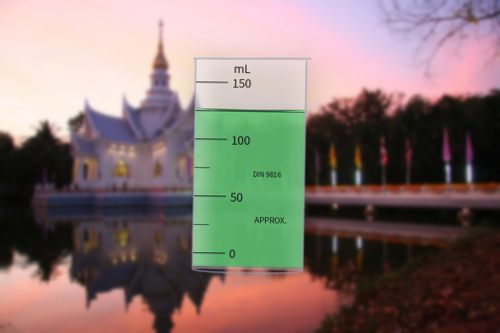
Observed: 125 mL
